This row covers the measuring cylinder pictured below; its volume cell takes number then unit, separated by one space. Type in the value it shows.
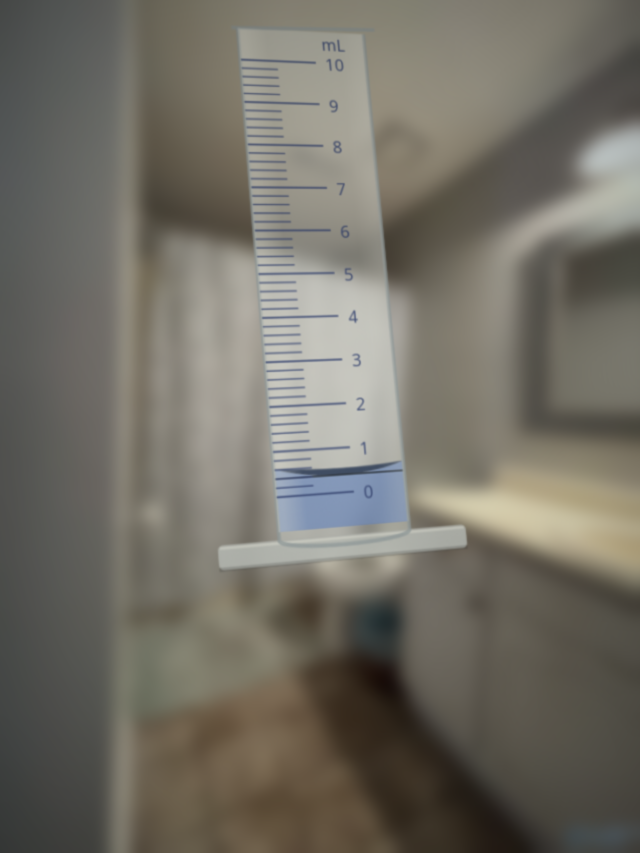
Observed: 0.4 mL
